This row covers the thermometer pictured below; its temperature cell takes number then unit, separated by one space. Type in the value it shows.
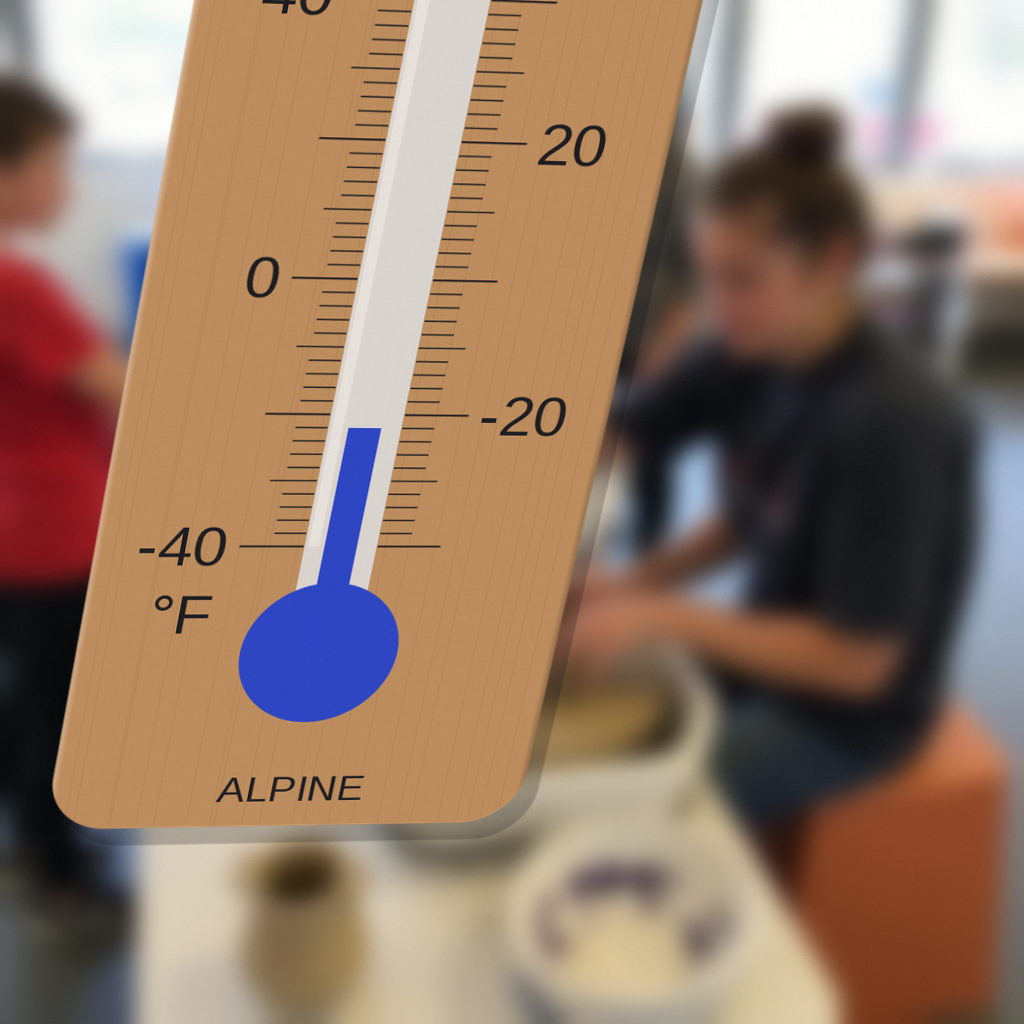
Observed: -22 °F
